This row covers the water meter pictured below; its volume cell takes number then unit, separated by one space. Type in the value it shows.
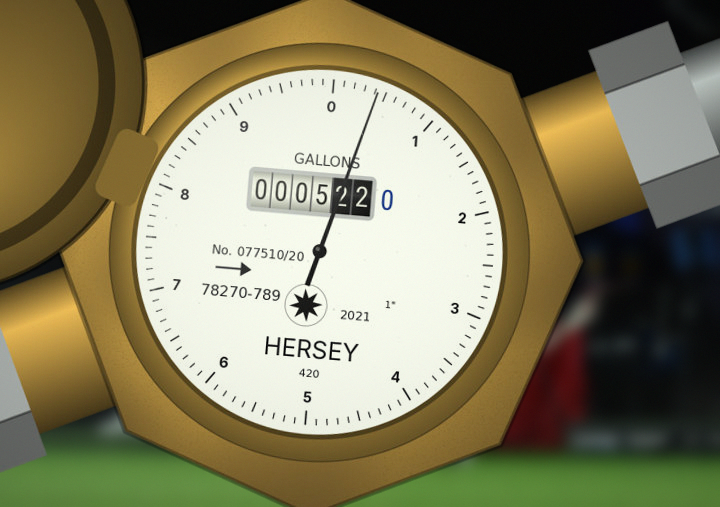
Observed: 5220.4 gal
